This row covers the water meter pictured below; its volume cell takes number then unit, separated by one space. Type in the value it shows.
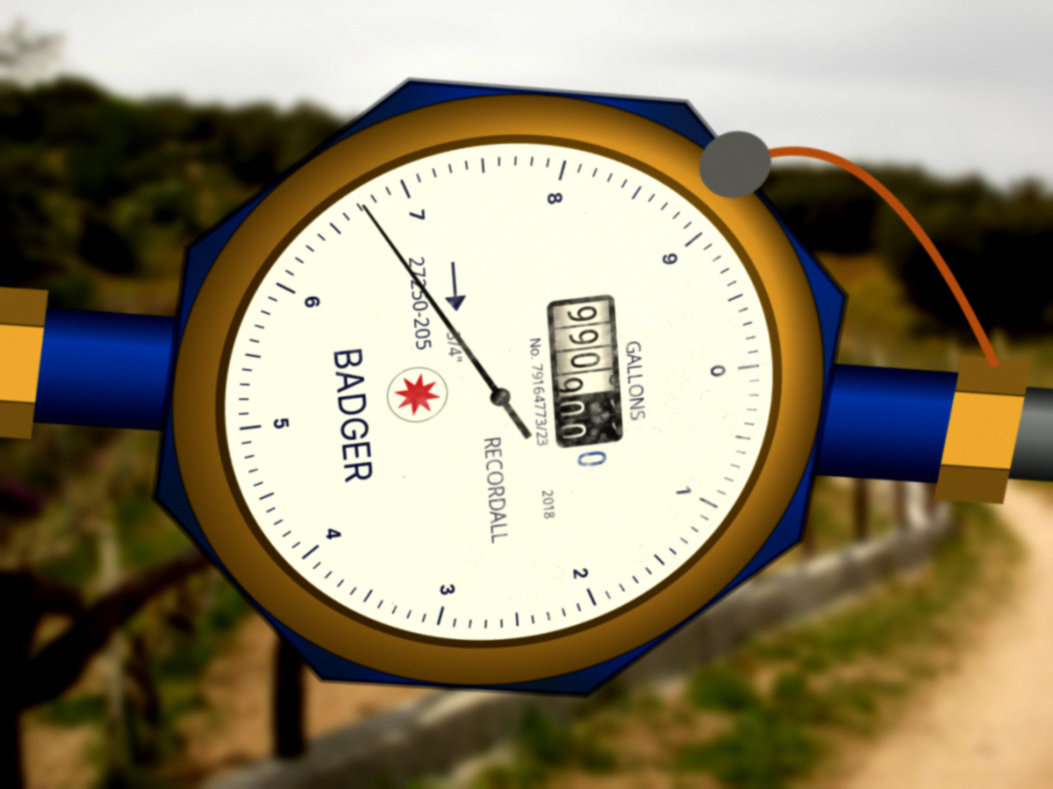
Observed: 9908996.7 gal
